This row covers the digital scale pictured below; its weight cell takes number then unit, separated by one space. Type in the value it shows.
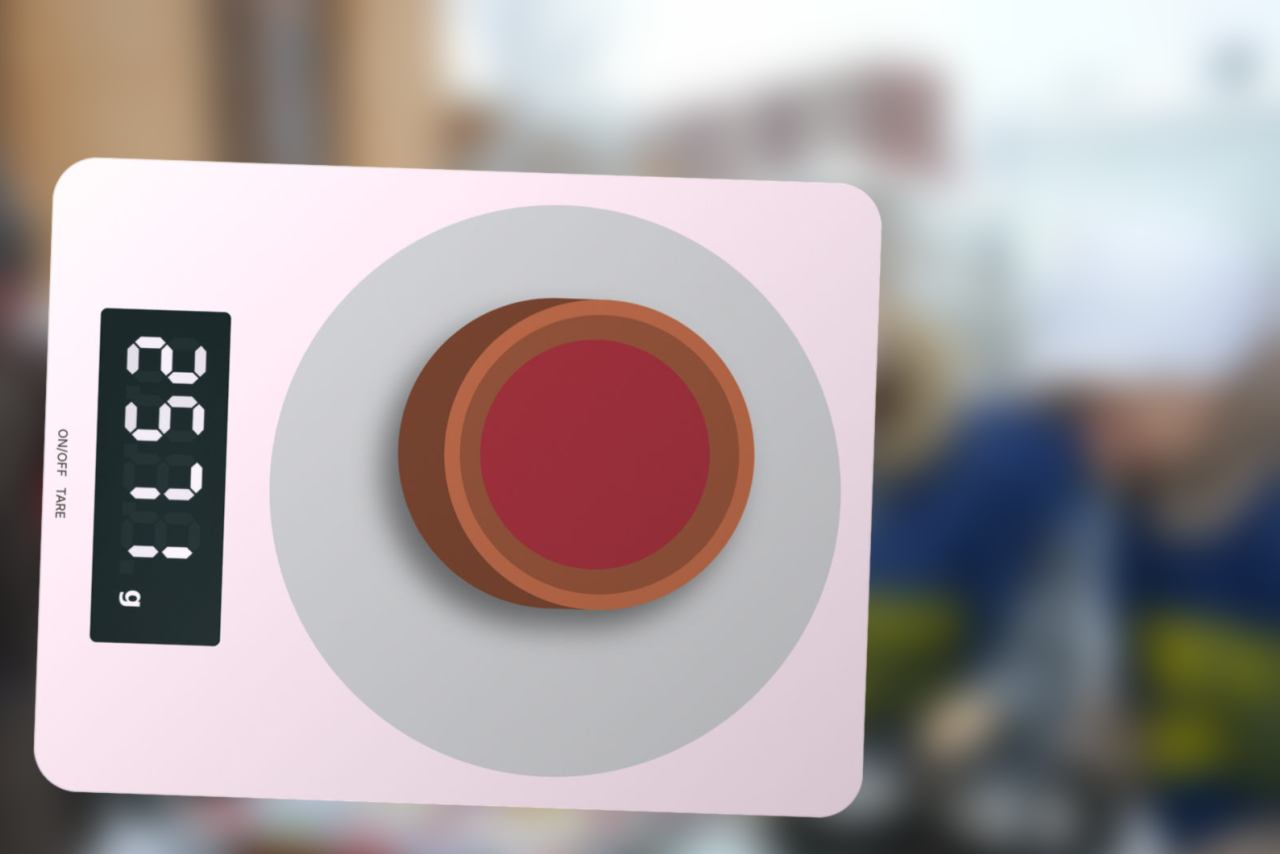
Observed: 2571 g
